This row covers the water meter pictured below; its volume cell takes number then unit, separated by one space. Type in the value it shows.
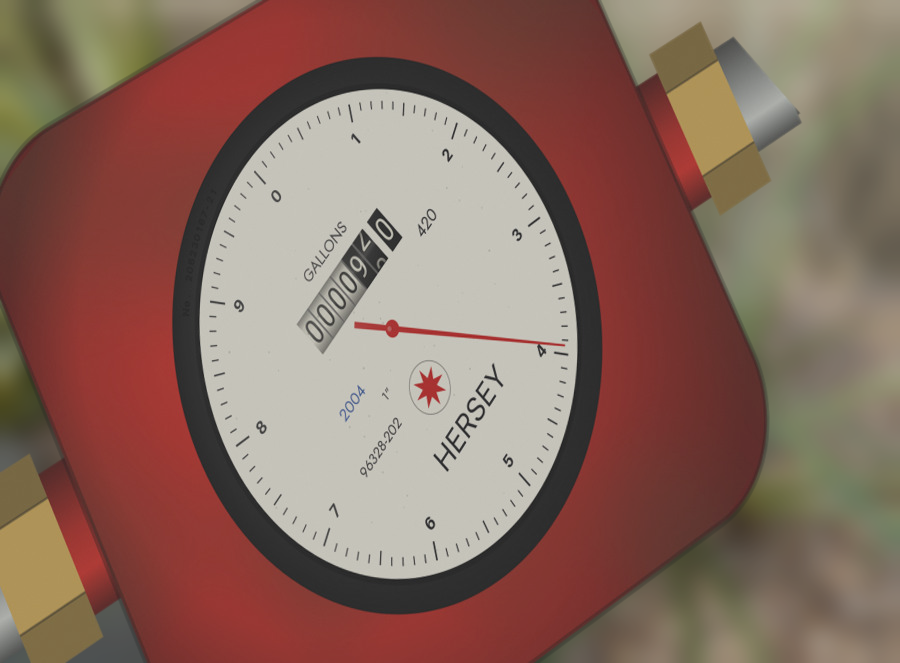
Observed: 923.9 gal
